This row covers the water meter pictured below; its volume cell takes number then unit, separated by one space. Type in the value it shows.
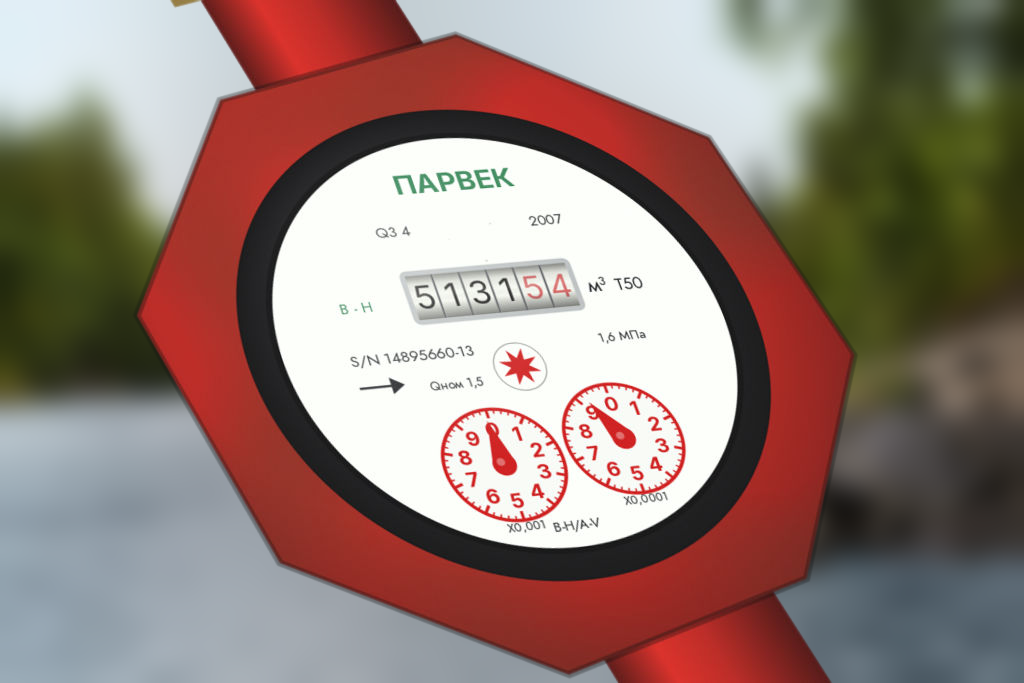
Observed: 5131.5399 m³
